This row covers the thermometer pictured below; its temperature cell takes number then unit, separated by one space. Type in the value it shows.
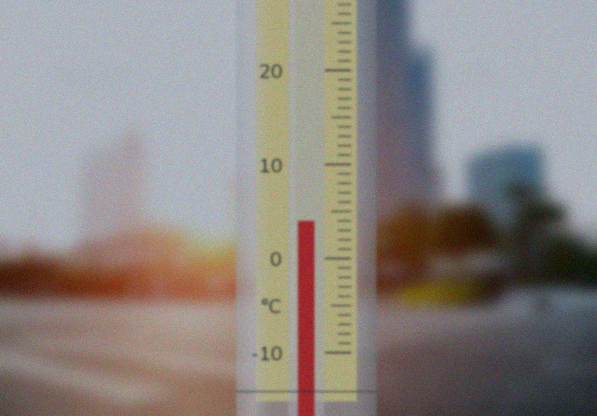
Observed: 4 °C
